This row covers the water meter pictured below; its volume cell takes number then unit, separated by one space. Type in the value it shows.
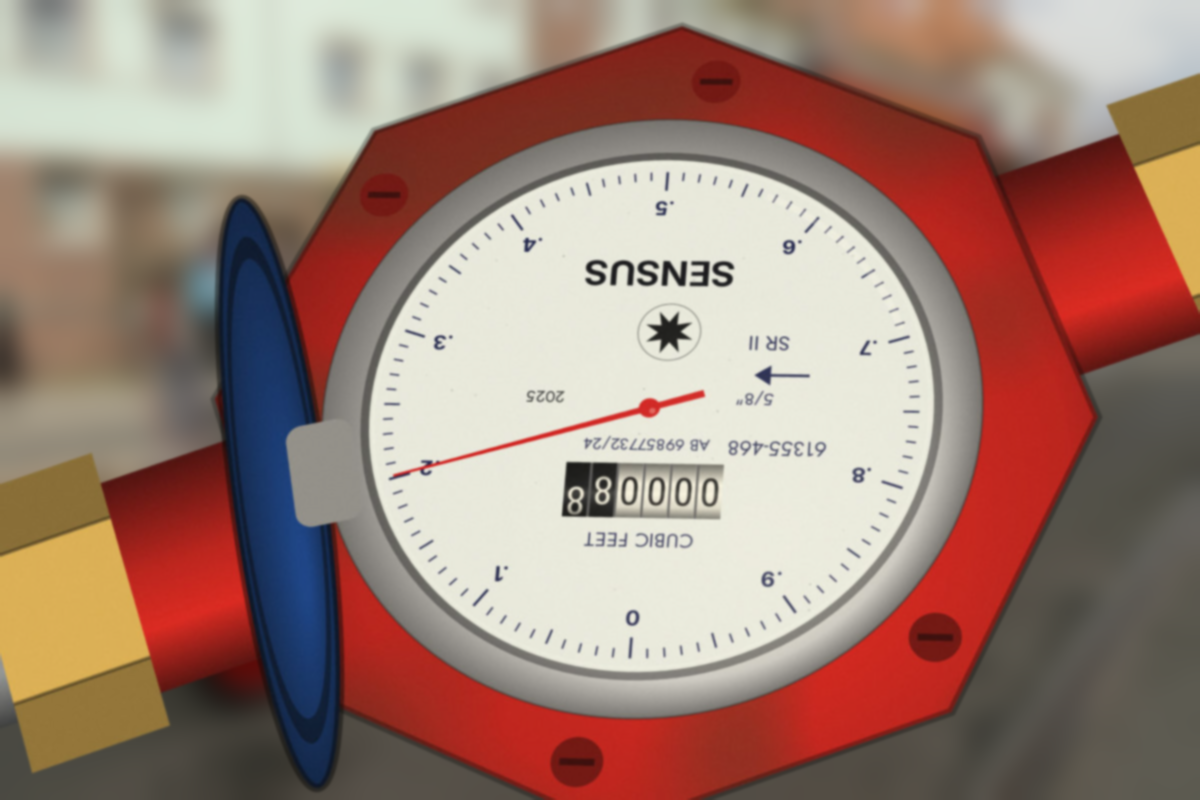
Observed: 88.20 ft³
